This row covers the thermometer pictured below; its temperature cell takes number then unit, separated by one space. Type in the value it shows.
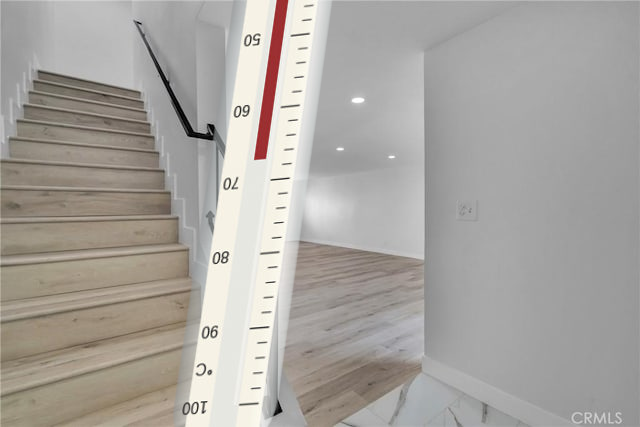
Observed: 67 °C
